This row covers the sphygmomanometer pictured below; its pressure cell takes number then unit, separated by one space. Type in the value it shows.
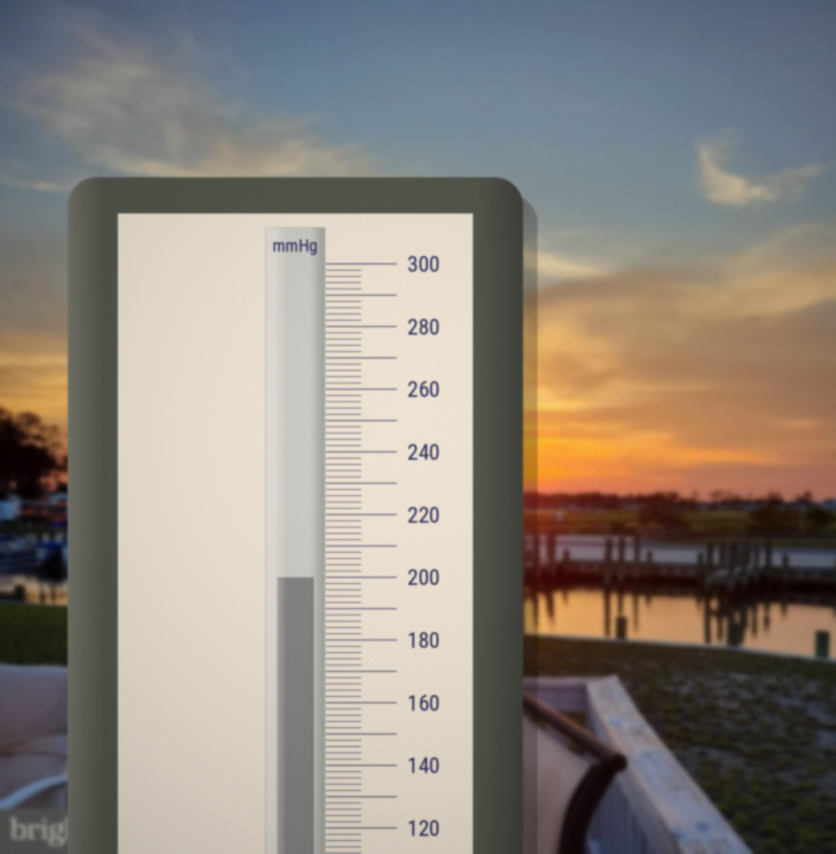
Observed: 200 mmHg
